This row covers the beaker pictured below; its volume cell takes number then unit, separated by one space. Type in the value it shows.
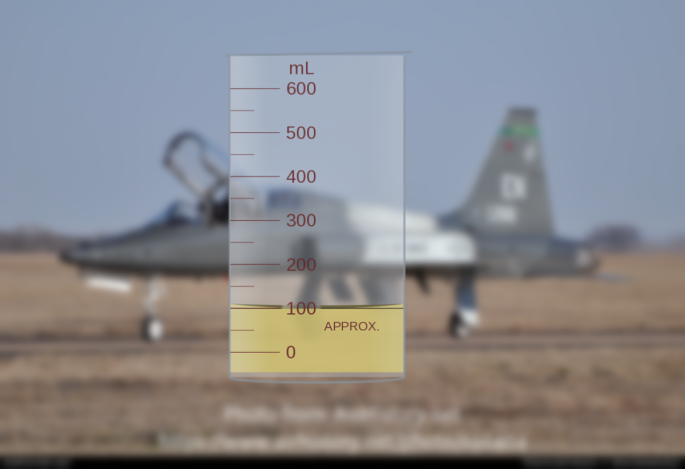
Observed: 100 mL
